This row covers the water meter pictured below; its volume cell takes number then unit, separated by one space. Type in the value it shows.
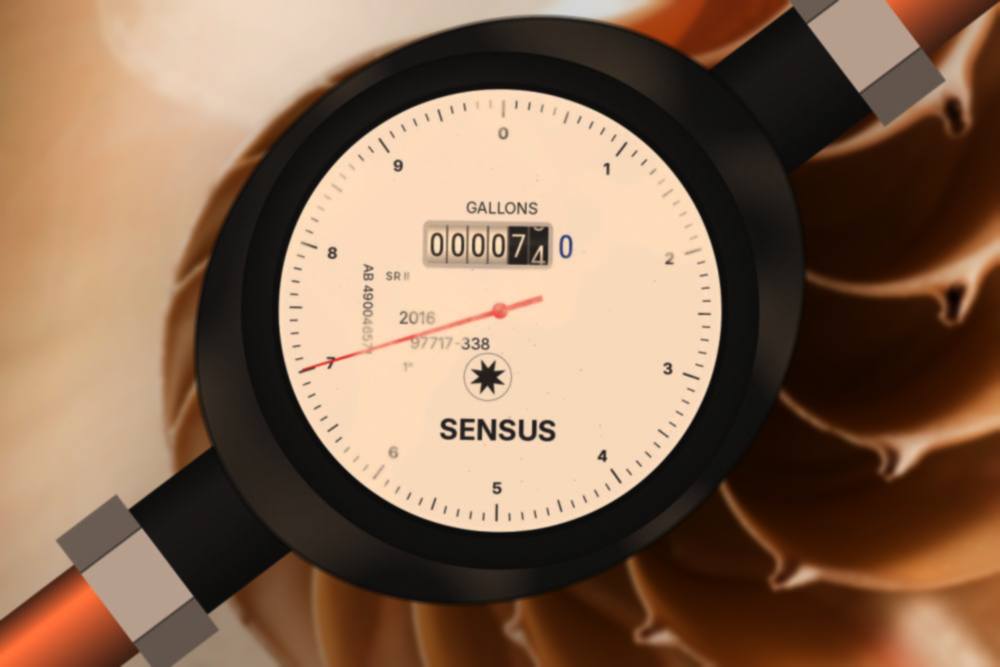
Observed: 737.0 gal
